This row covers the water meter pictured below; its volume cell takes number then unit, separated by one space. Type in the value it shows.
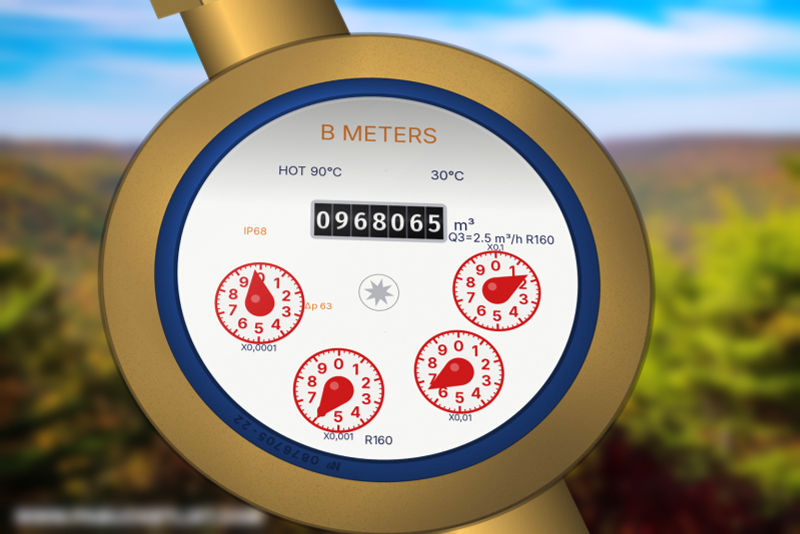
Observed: 968065.1659 m³
